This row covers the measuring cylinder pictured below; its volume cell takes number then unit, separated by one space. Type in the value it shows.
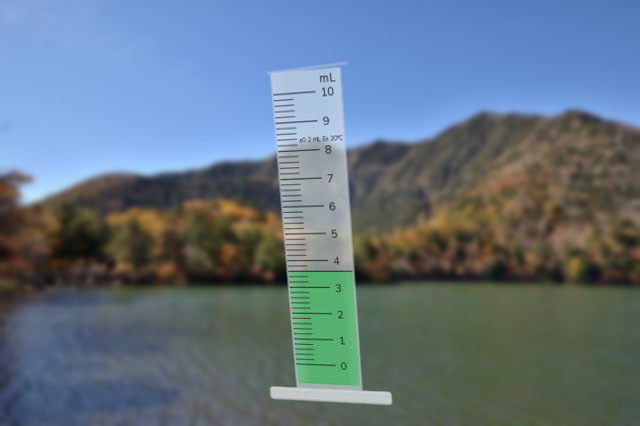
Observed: 3.6 mL
